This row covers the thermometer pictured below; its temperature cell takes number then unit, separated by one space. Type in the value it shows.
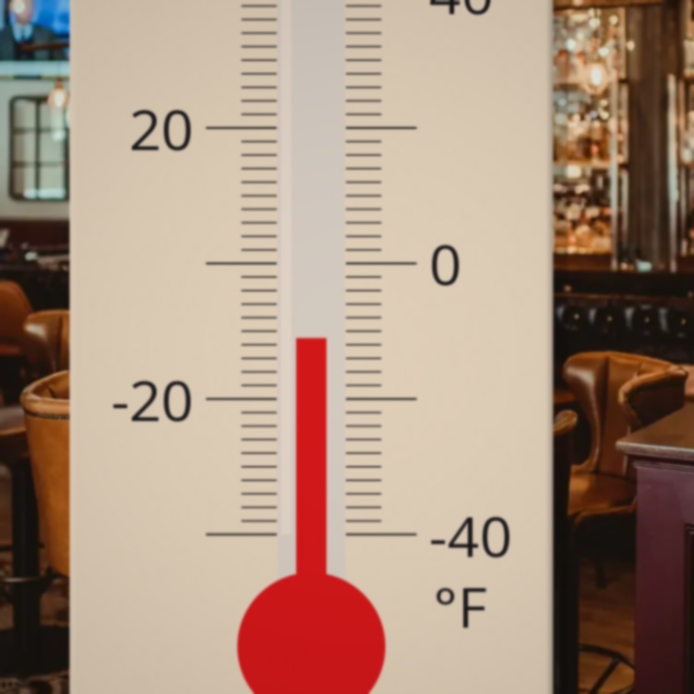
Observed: -11 °F
